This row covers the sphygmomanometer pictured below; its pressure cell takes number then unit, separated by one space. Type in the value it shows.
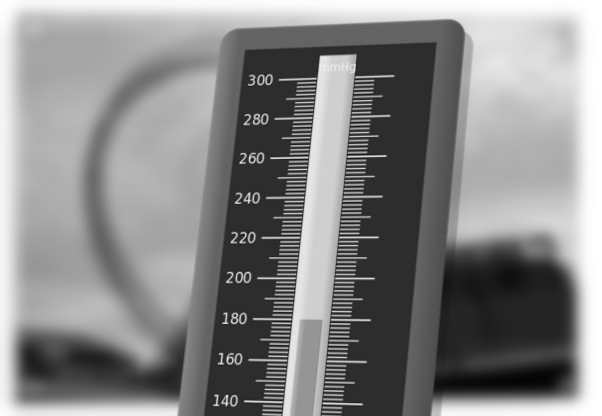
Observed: 180 mmHg
